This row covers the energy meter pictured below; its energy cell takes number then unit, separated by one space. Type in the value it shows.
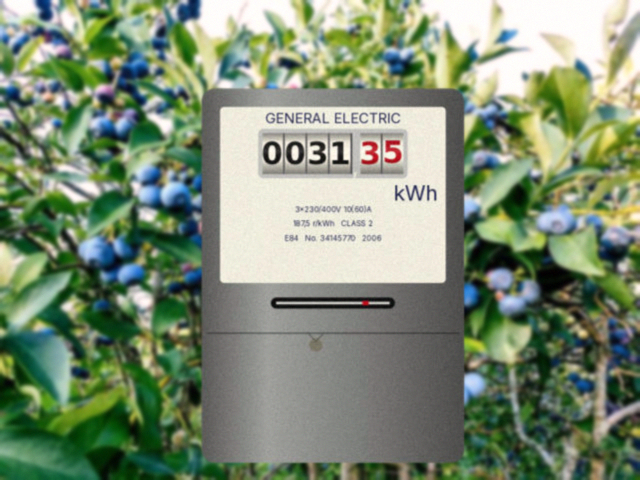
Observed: 31.35 kWh
